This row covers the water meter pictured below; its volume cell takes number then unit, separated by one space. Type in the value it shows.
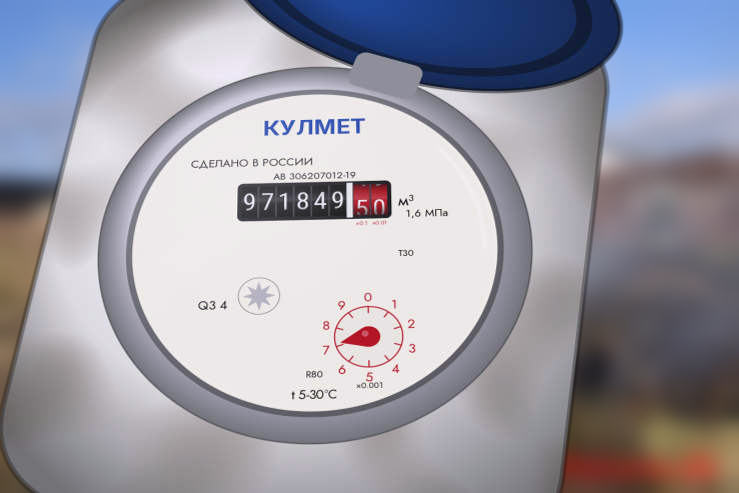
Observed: 971849.497 m³
